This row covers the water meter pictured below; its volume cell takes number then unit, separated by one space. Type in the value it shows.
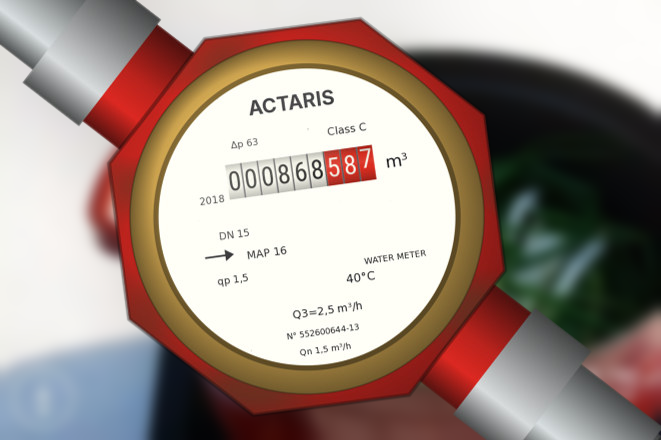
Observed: 868.587 m³
